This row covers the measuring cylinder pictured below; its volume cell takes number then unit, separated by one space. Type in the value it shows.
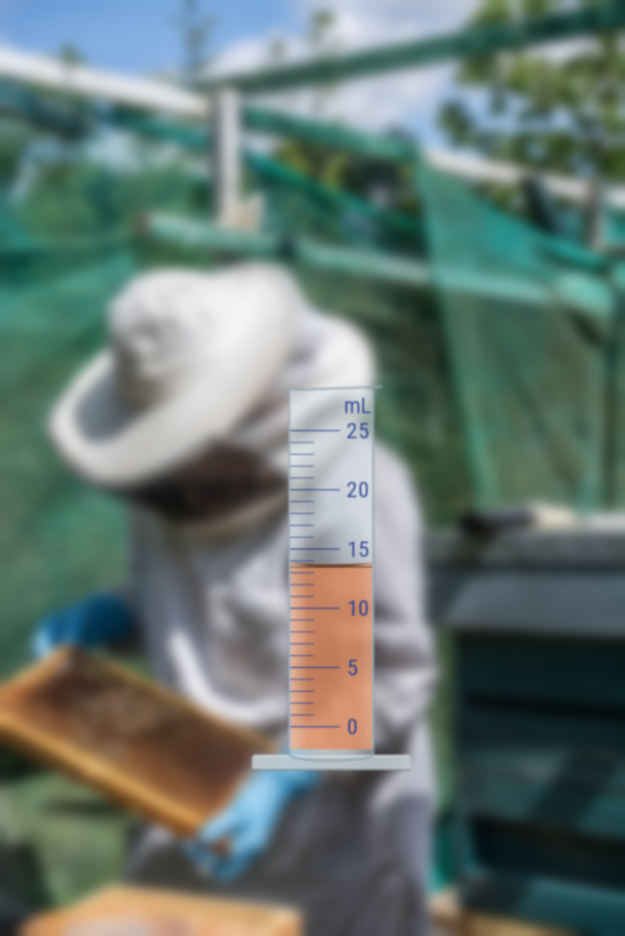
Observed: 13.5 mL
